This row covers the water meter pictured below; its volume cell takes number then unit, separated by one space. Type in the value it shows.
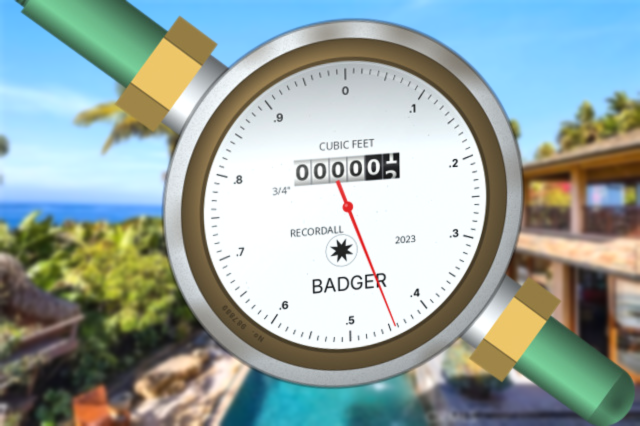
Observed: 1.44 ft³
